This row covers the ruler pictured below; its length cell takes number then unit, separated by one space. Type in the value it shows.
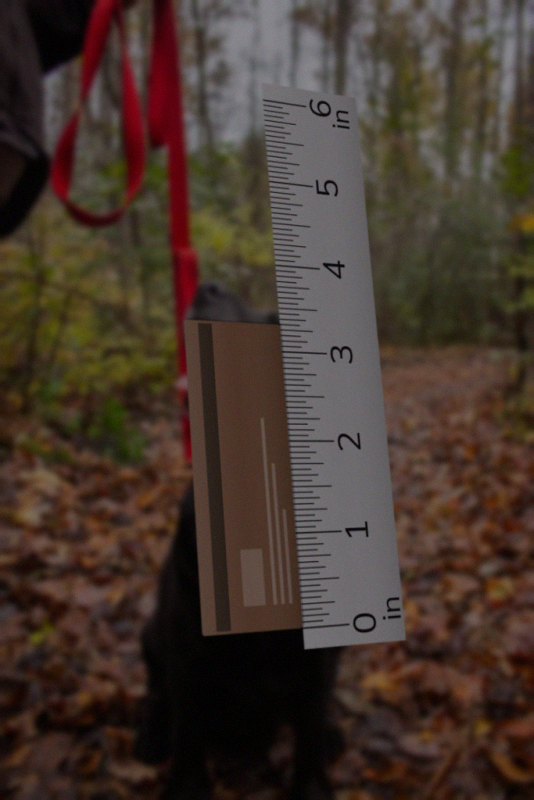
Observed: 3.3125 in
